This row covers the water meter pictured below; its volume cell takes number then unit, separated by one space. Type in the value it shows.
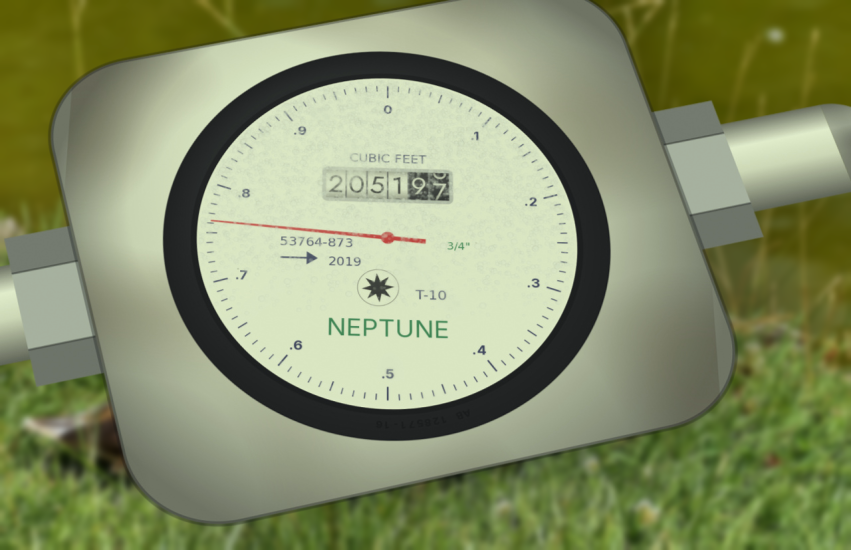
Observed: 205196.76 ft³
